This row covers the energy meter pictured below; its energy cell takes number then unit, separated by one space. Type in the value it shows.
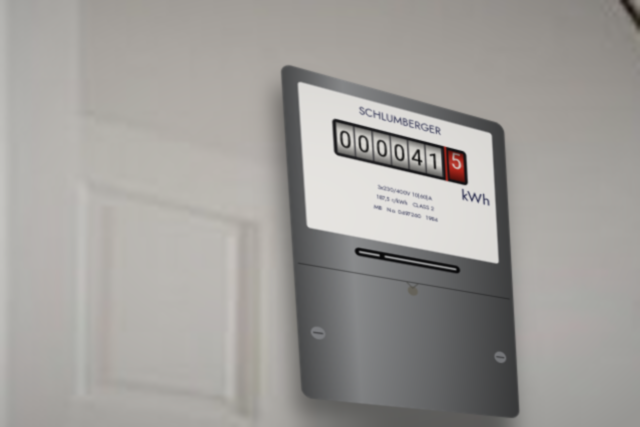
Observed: 41.5 kWh
